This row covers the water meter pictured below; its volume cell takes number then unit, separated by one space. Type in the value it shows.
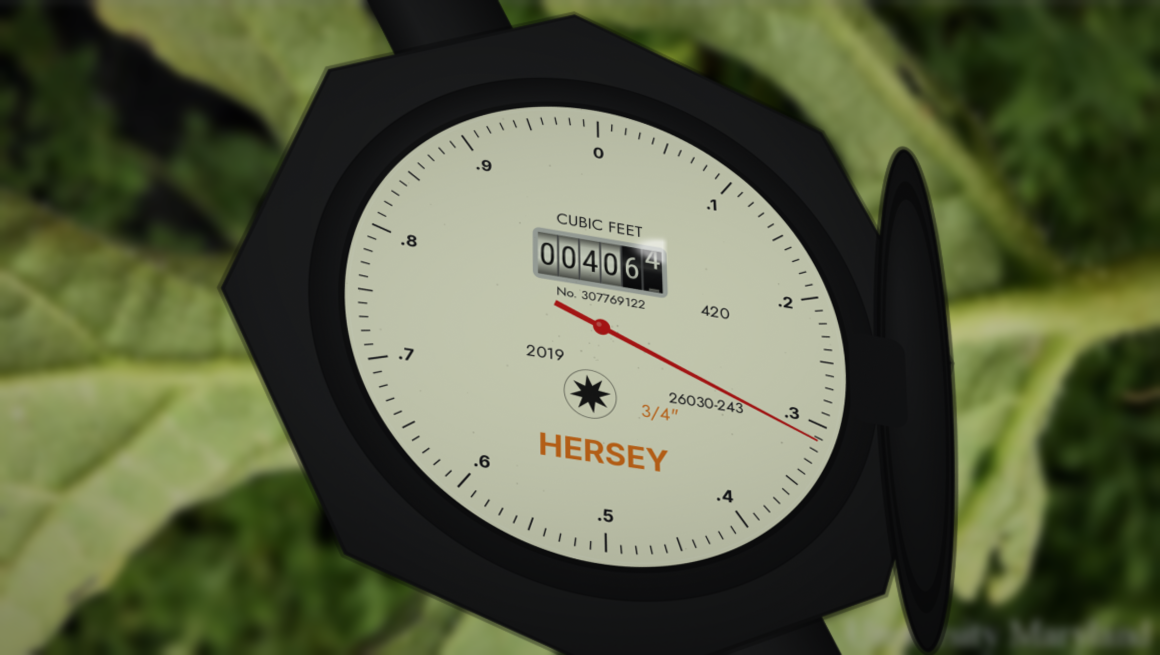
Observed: 4064.31 ft³
